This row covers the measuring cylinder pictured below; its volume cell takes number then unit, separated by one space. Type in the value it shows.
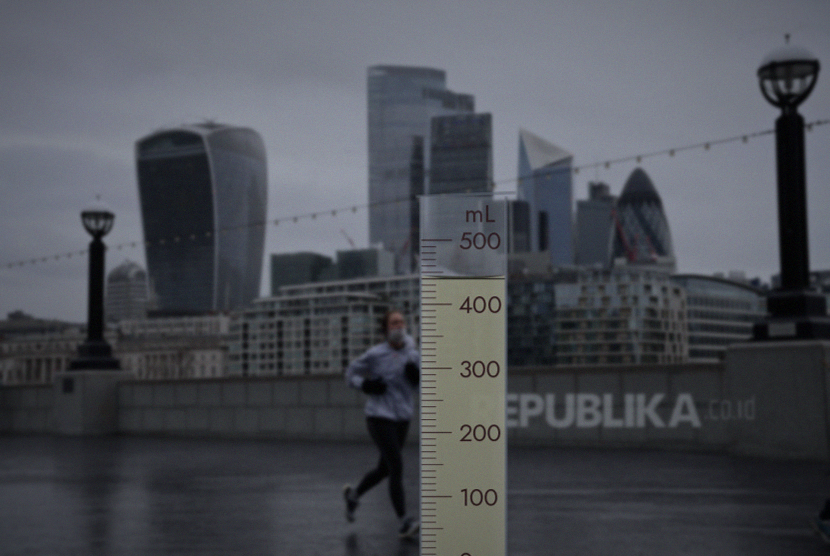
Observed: 440 mL
